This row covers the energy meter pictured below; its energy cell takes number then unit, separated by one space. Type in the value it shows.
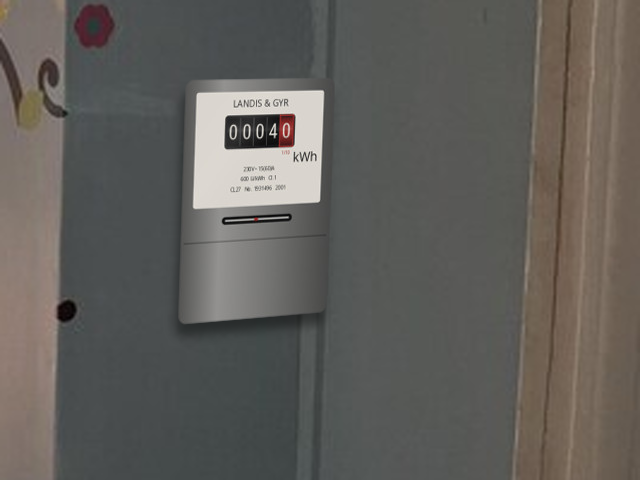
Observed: 4.0 kWh
